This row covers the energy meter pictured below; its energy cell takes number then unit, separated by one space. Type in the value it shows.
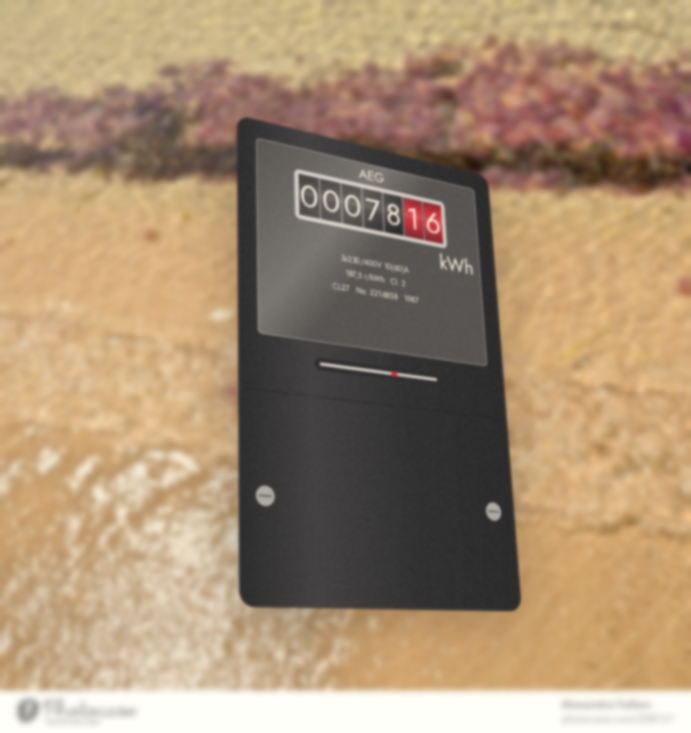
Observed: 78.16 kWh
